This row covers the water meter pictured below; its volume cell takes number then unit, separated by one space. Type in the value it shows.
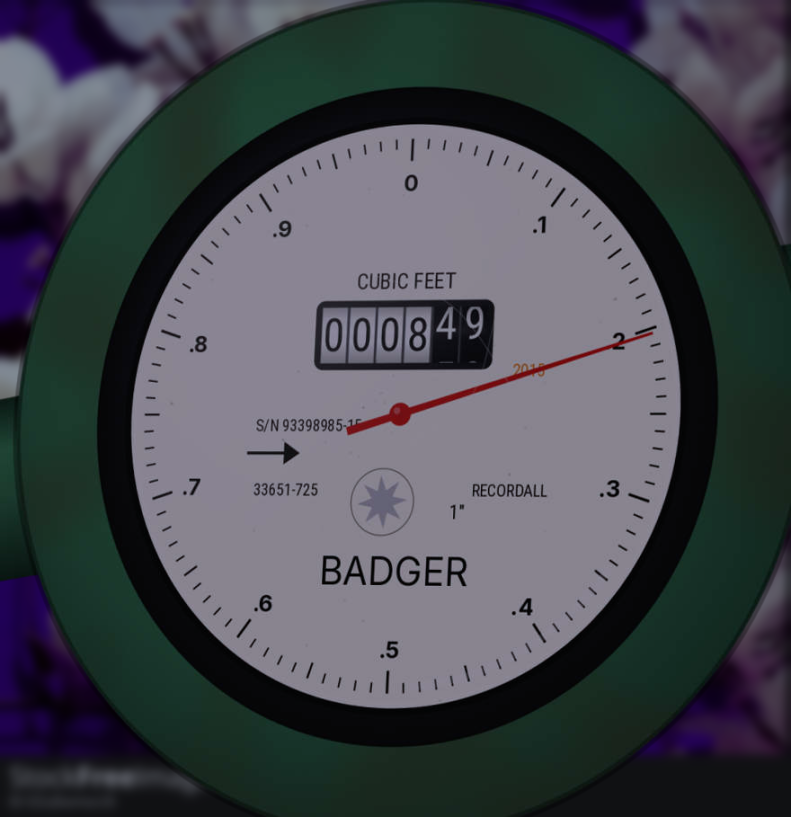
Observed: 849.20 ft³
